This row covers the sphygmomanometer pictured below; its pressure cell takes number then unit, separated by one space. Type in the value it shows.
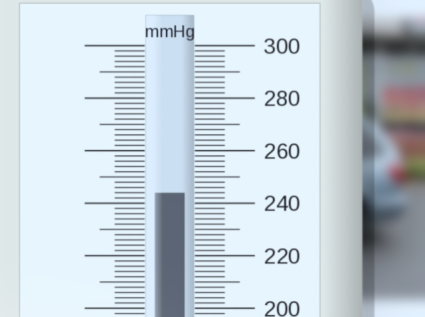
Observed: 244 mmHg
